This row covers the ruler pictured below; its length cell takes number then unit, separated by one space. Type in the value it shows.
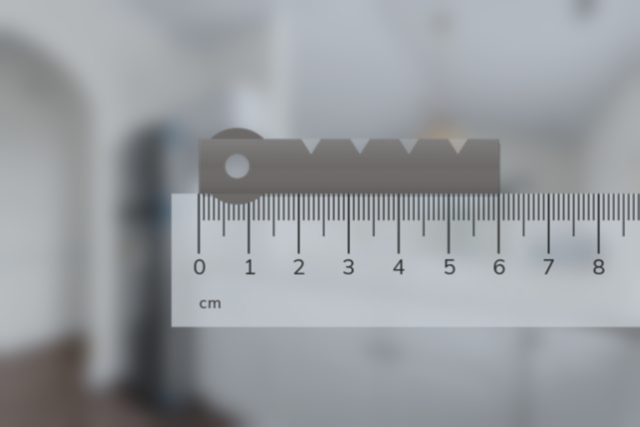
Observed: 6 cm
